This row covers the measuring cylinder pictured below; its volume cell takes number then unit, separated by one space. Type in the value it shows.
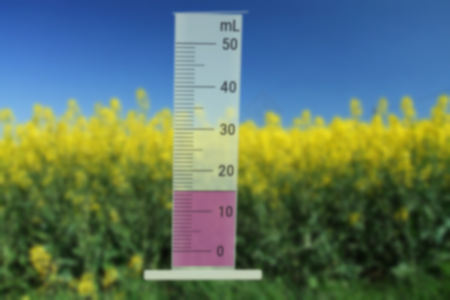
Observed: 15 mL
